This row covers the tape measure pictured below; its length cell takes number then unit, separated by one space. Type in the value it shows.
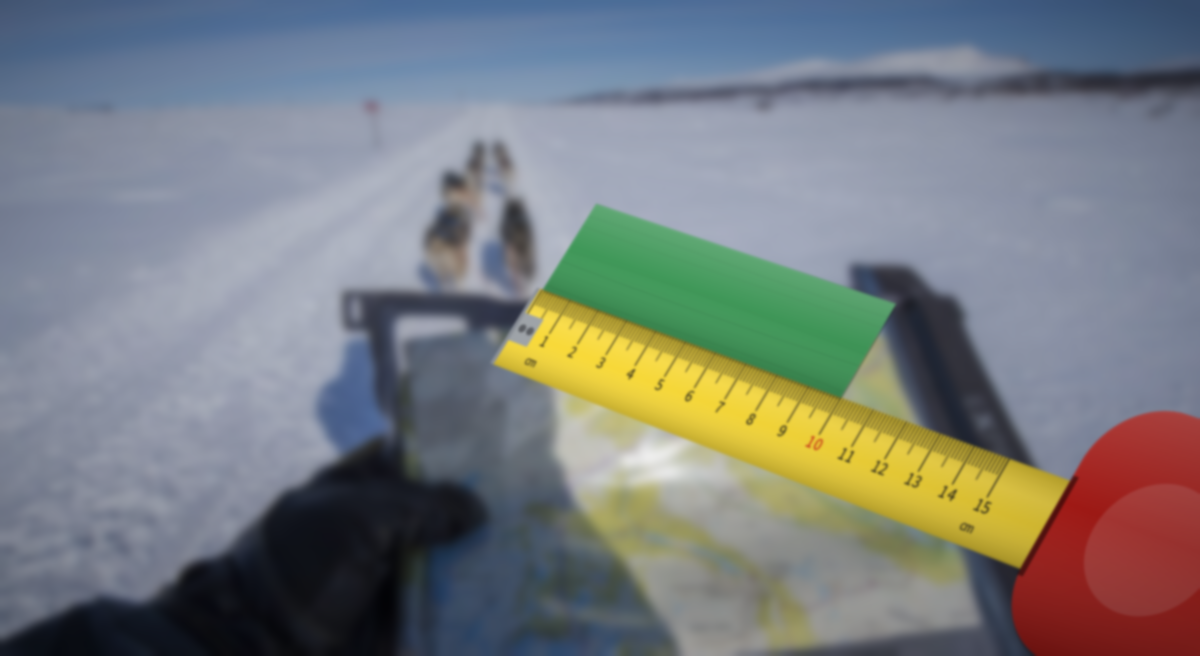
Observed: 10 cm
